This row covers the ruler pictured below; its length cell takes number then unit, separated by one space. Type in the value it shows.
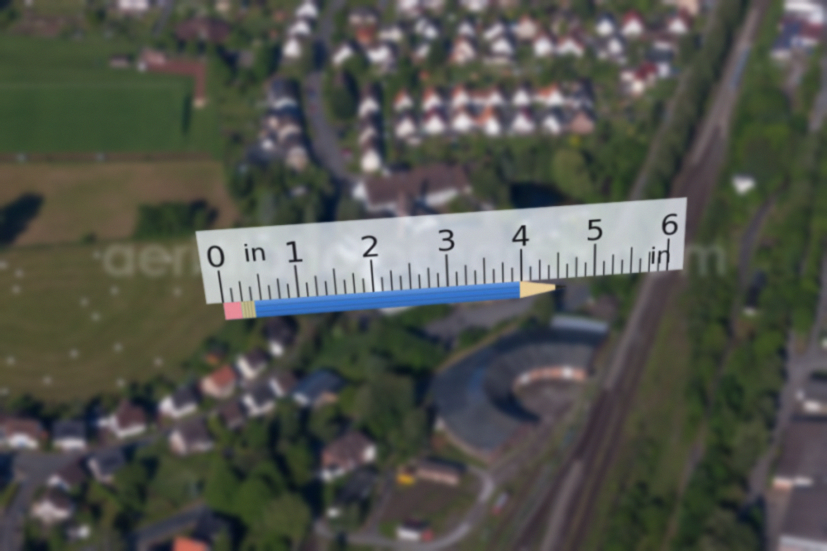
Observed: 4.625 in
